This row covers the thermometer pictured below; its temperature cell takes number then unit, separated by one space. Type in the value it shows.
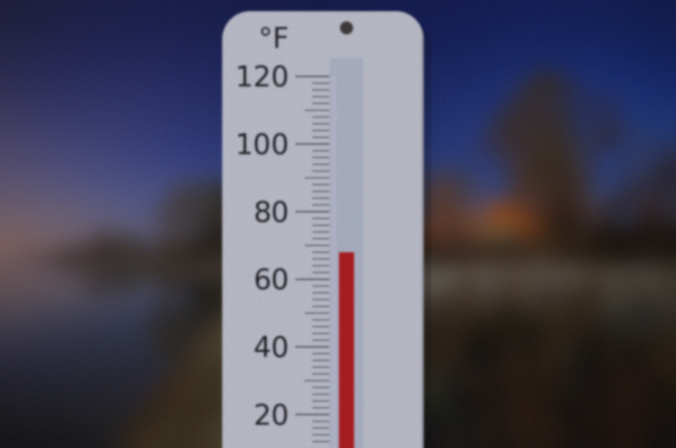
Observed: 68 °F
